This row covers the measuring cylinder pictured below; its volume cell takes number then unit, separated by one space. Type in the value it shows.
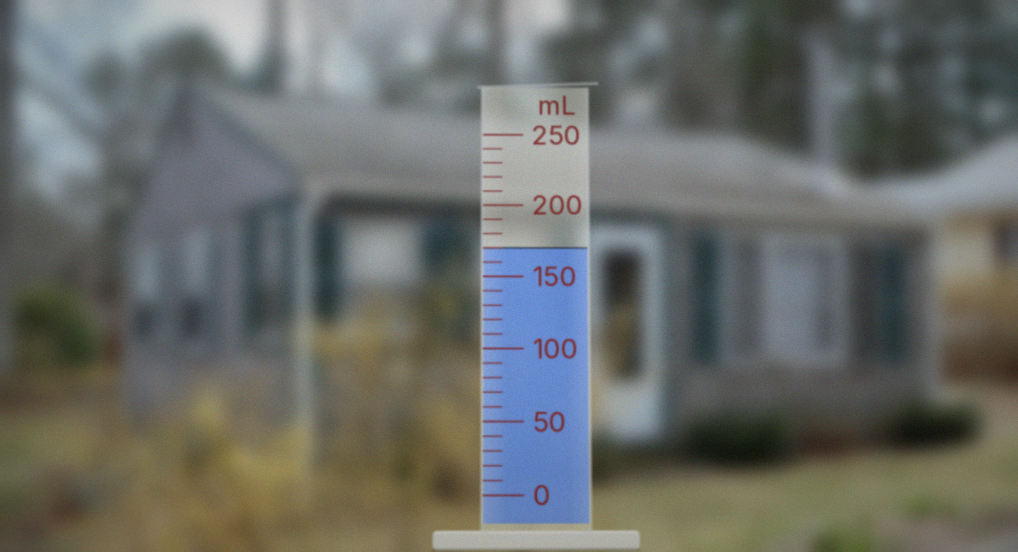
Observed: 170 mL
